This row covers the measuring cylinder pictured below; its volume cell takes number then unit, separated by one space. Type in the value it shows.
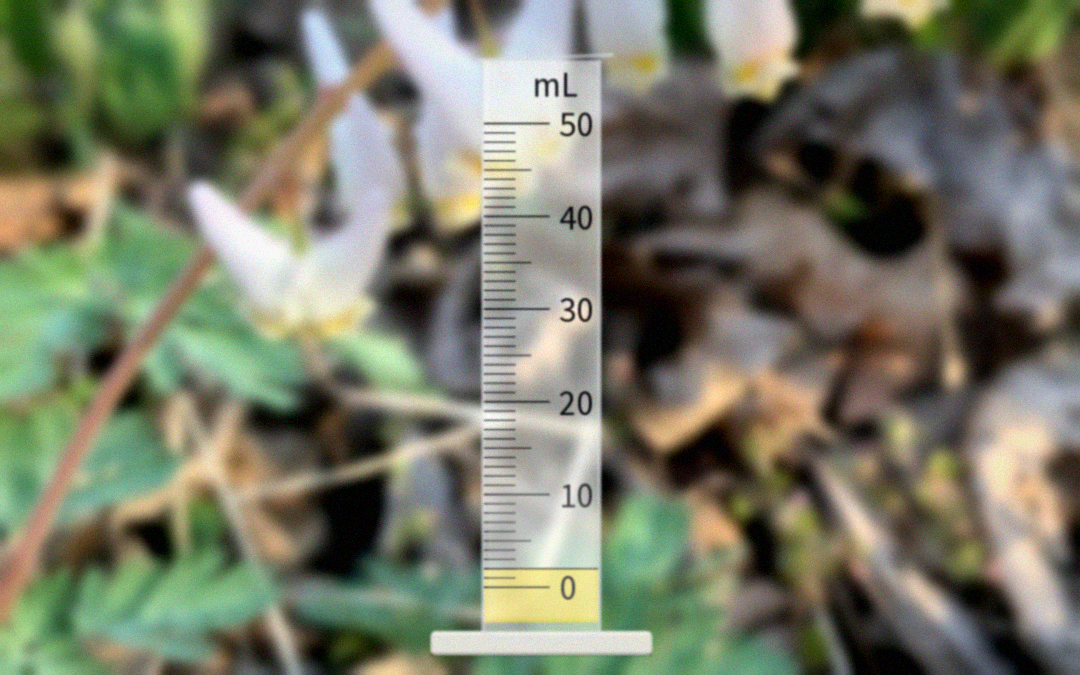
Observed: 2 mL
